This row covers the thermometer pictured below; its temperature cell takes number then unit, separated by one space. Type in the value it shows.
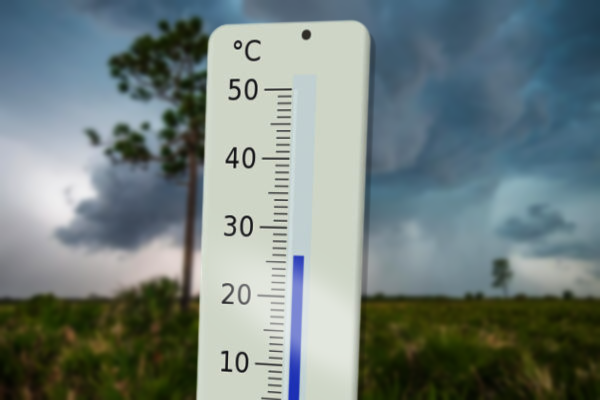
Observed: 26 °C
